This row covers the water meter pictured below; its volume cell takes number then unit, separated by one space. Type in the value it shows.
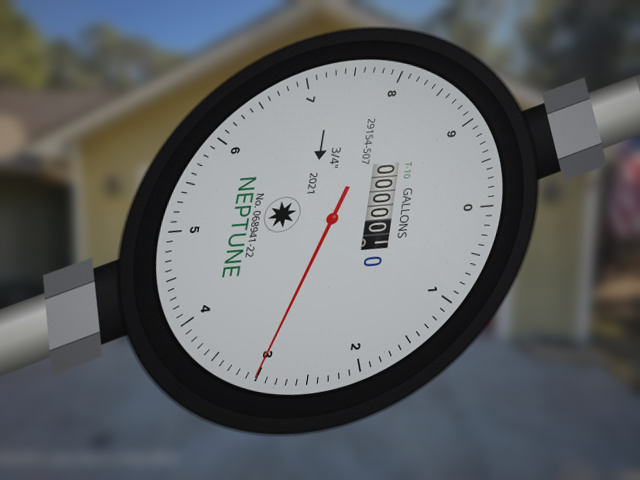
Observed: 13.0 gal
